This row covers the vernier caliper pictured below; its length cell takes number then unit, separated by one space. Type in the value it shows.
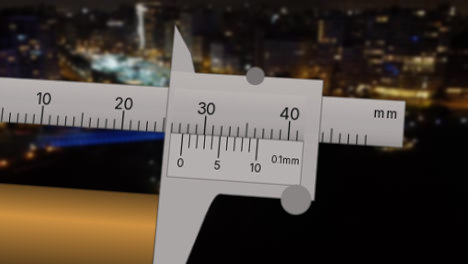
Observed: 27.4 mm
